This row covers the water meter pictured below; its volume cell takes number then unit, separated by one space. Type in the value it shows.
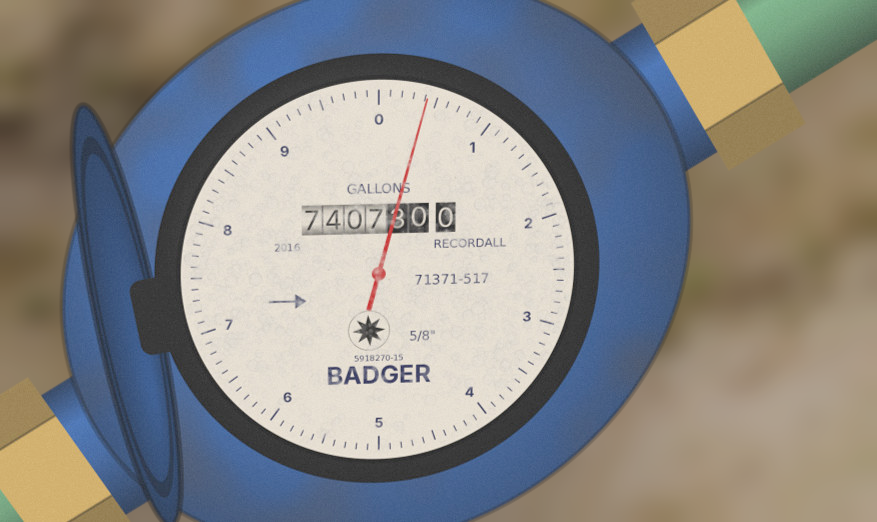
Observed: 7407300.4 gal
